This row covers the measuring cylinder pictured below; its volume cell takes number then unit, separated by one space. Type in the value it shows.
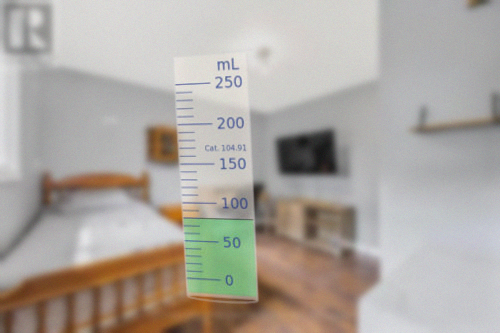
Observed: 80 mL
